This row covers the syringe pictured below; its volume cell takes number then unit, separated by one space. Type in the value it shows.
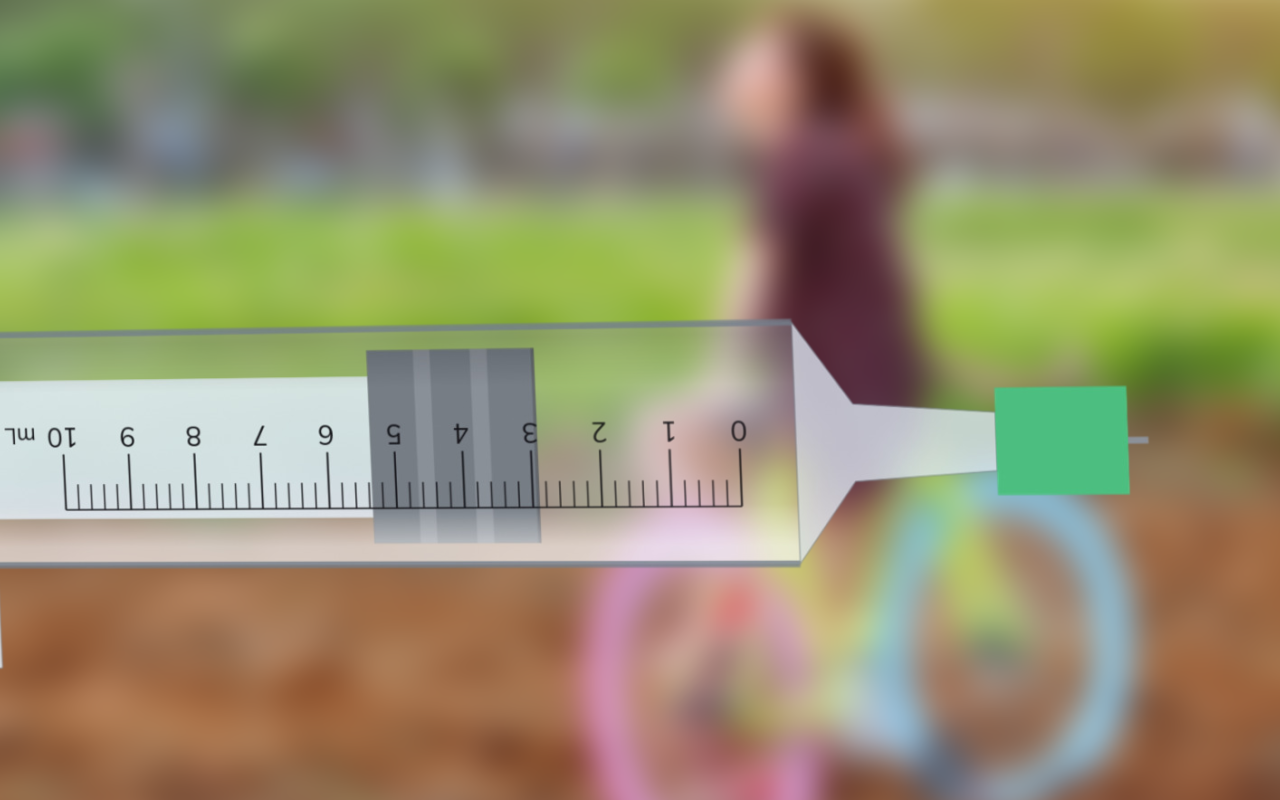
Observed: 2.9 mL
